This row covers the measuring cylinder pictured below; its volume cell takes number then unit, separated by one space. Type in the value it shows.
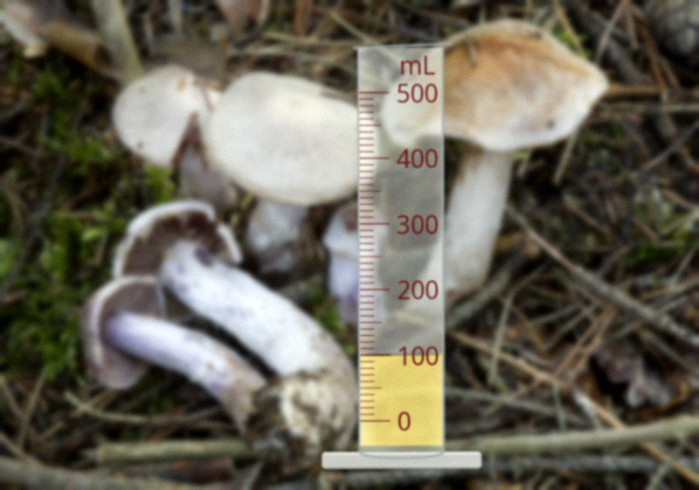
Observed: 100 mL
